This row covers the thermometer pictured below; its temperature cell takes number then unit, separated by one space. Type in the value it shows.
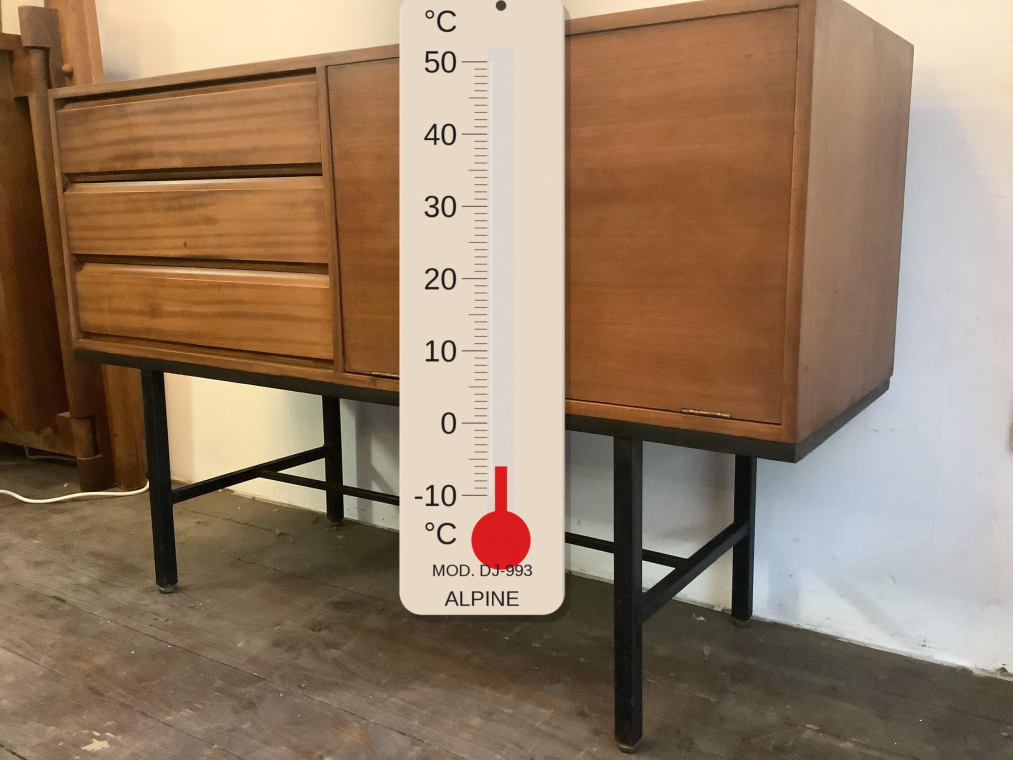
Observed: -6 °C
